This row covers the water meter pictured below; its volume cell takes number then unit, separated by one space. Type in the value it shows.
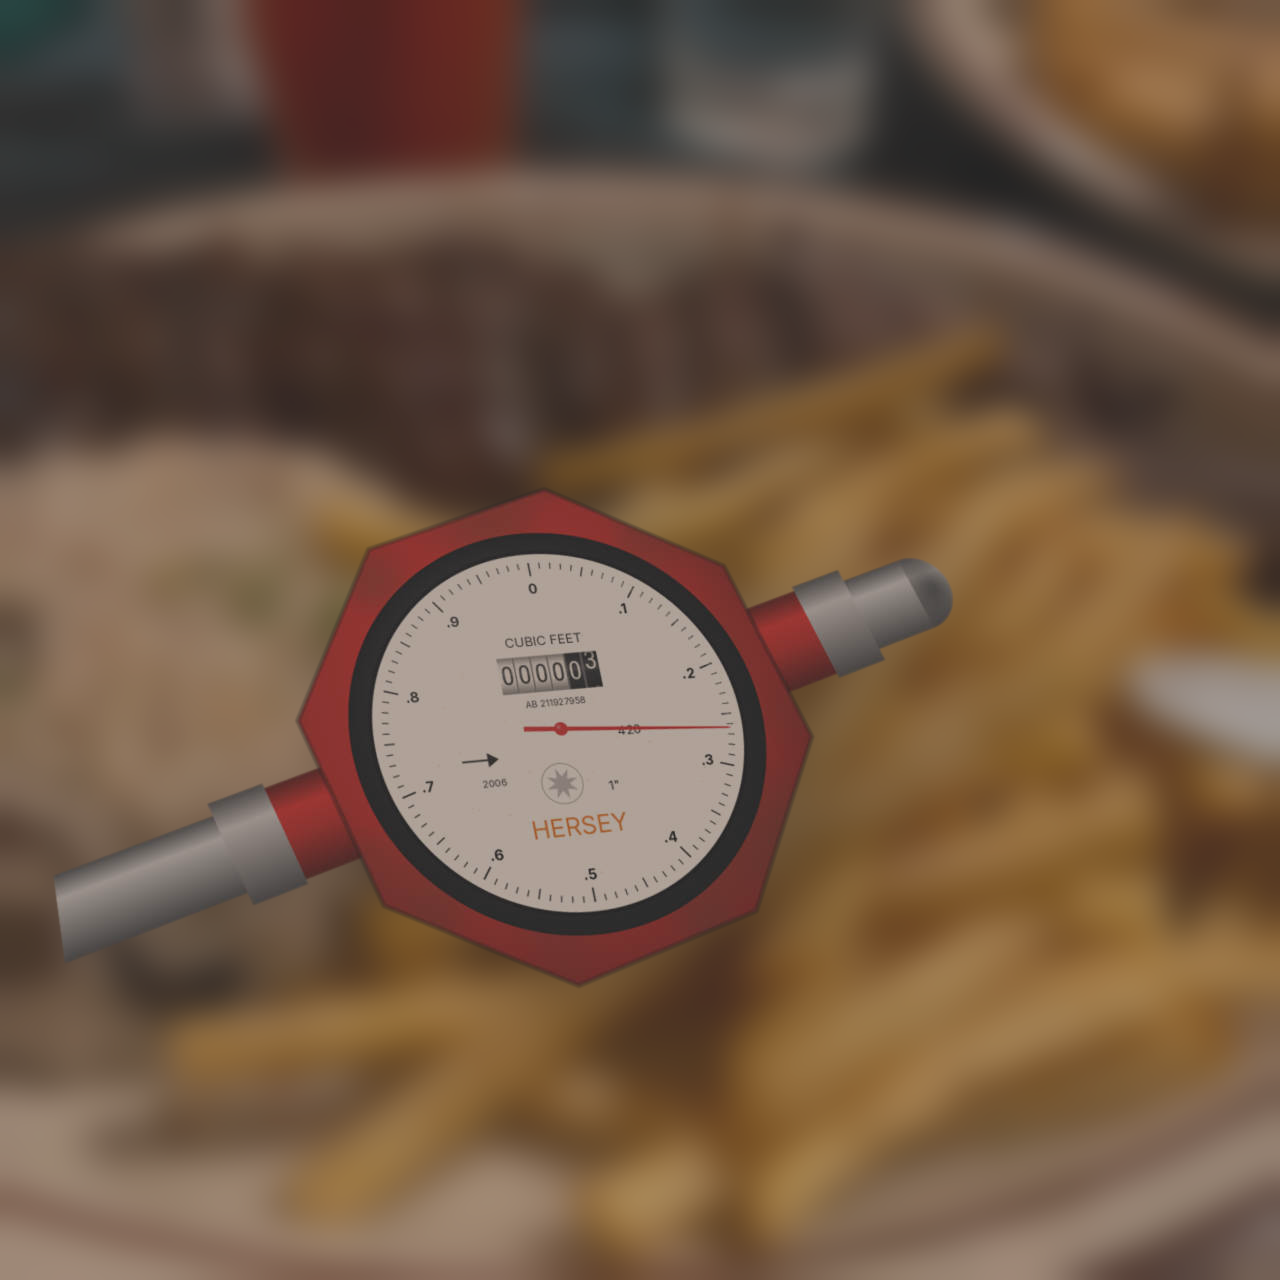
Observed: 3.26 ft³
